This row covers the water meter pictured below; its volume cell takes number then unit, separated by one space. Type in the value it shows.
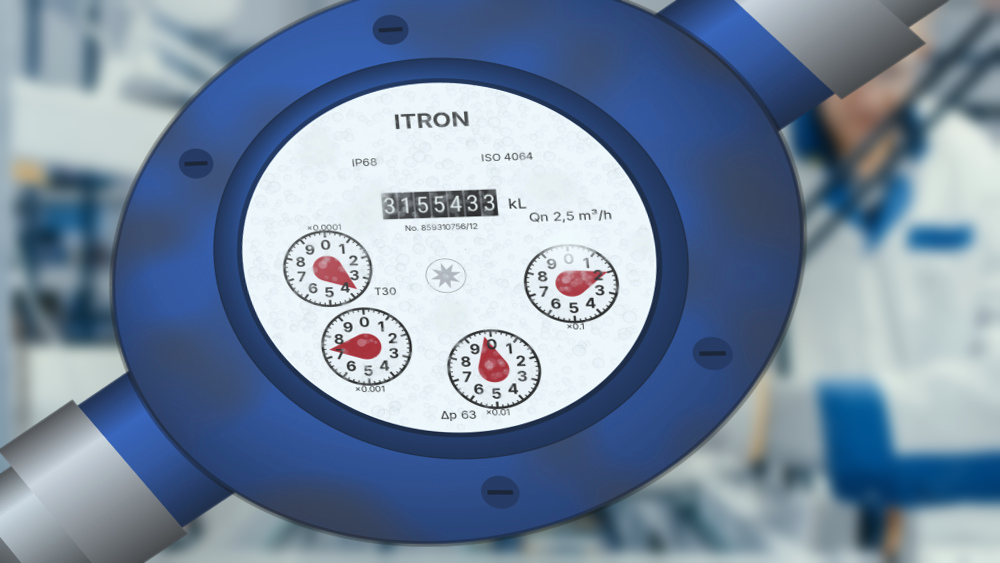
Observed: 3155433.1973 kL
